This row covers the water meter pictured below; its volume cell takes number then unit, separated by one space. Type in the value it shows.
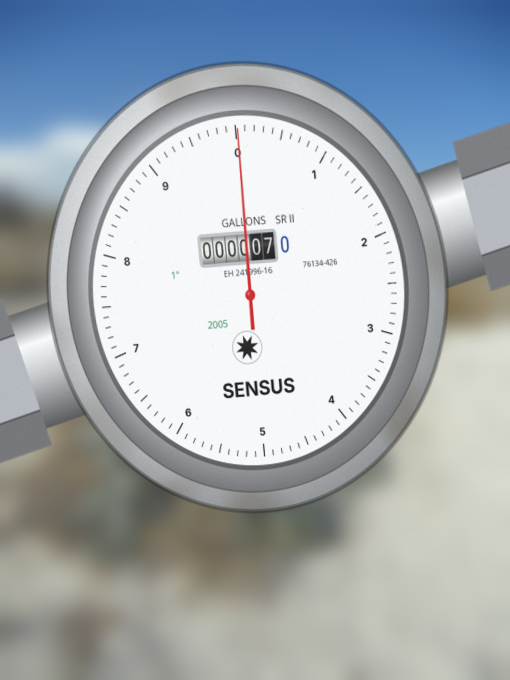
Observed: 70.0 gal
